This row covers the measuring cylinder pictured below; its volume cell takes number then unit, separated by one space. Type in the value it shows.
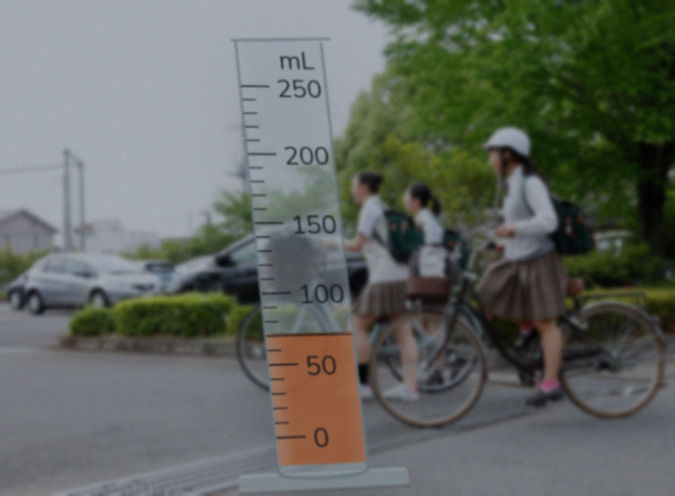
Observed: 70 mL
